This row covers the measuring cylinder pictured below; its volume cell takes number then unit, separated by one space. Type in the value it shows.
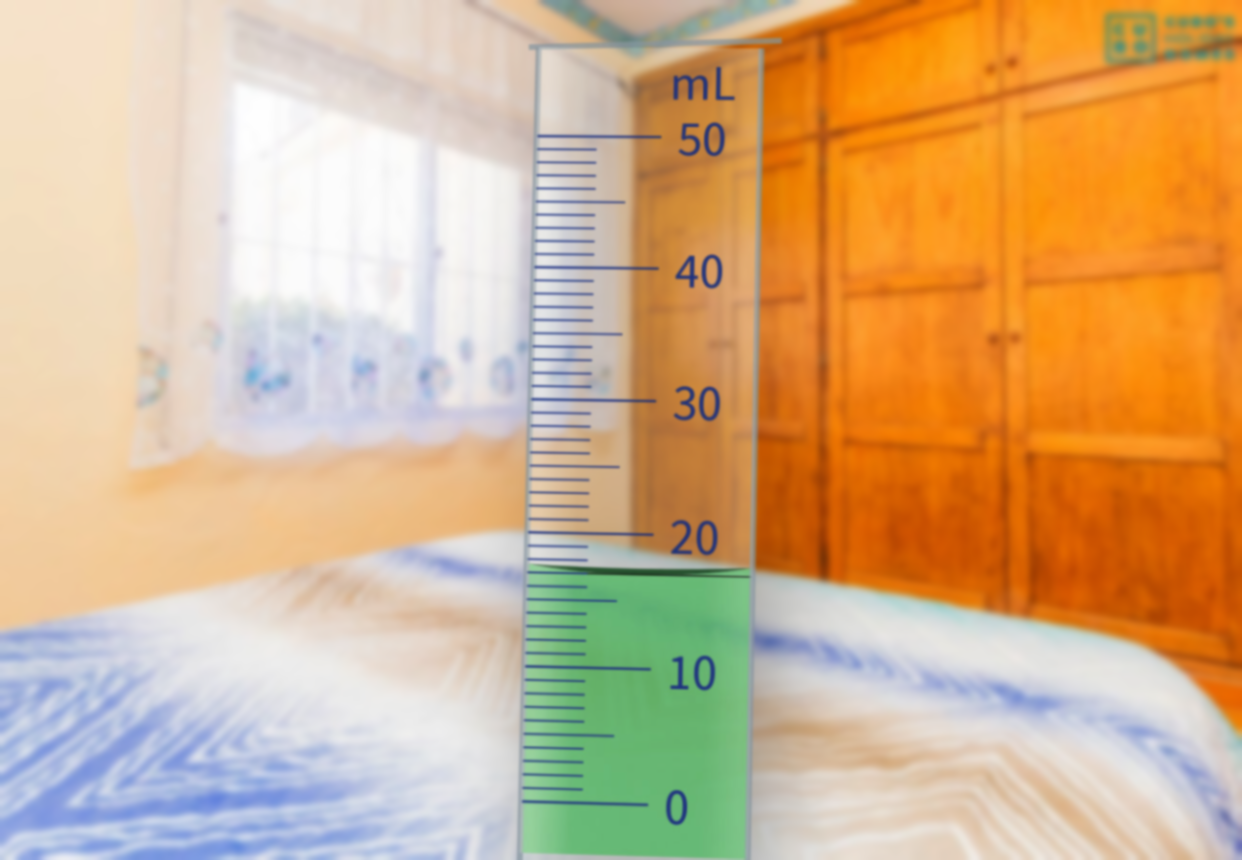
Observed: 17 mL
